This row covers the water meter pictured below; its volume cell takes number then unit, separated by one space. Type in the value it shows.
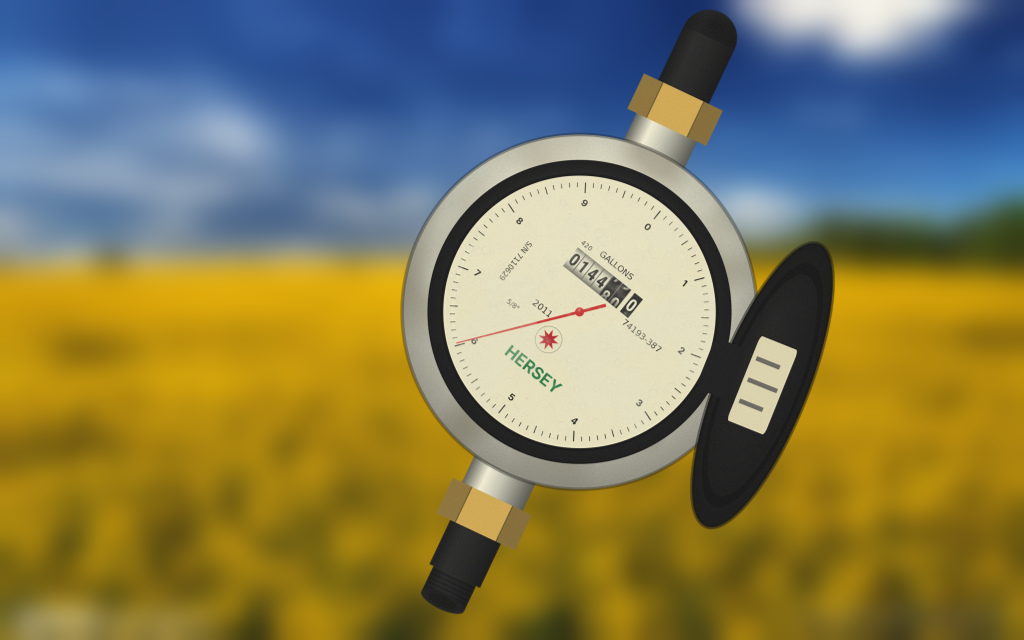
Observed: 144796.0 gal
